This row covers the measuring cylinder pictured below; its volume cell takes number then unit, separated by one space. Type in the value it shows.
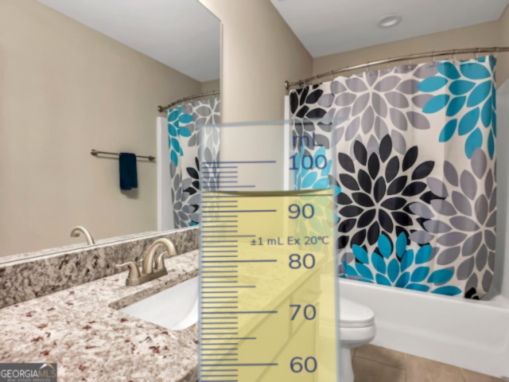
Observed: 93 mL
